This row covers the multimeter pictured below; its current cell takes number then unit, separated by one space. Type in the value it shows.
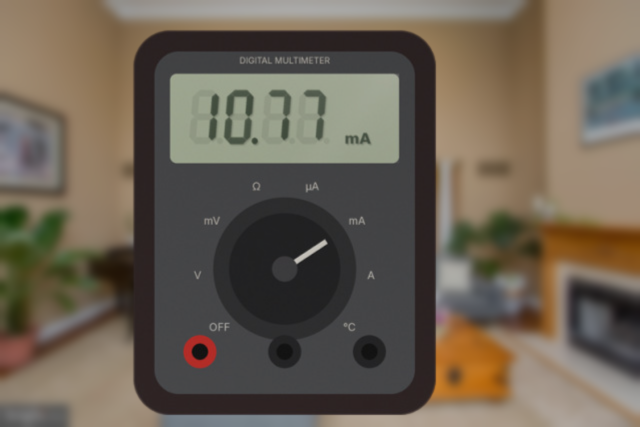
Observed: 10.77 mA
